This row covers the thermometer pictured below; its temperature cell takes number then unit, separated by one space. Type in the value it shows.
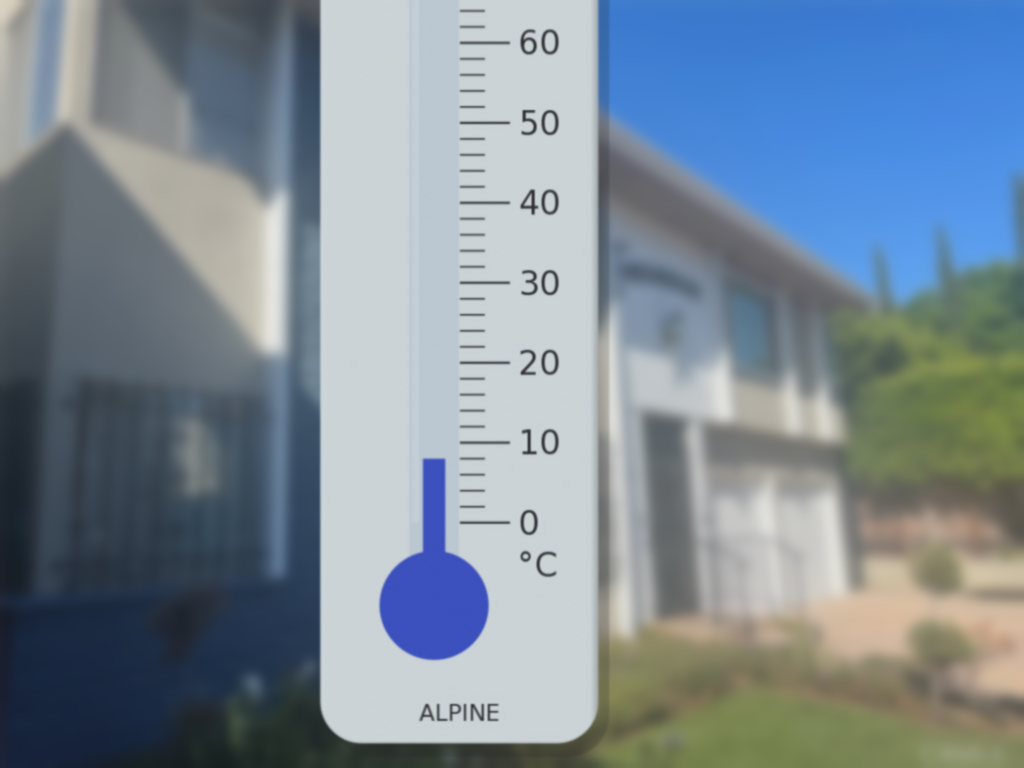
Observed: 8 °C
